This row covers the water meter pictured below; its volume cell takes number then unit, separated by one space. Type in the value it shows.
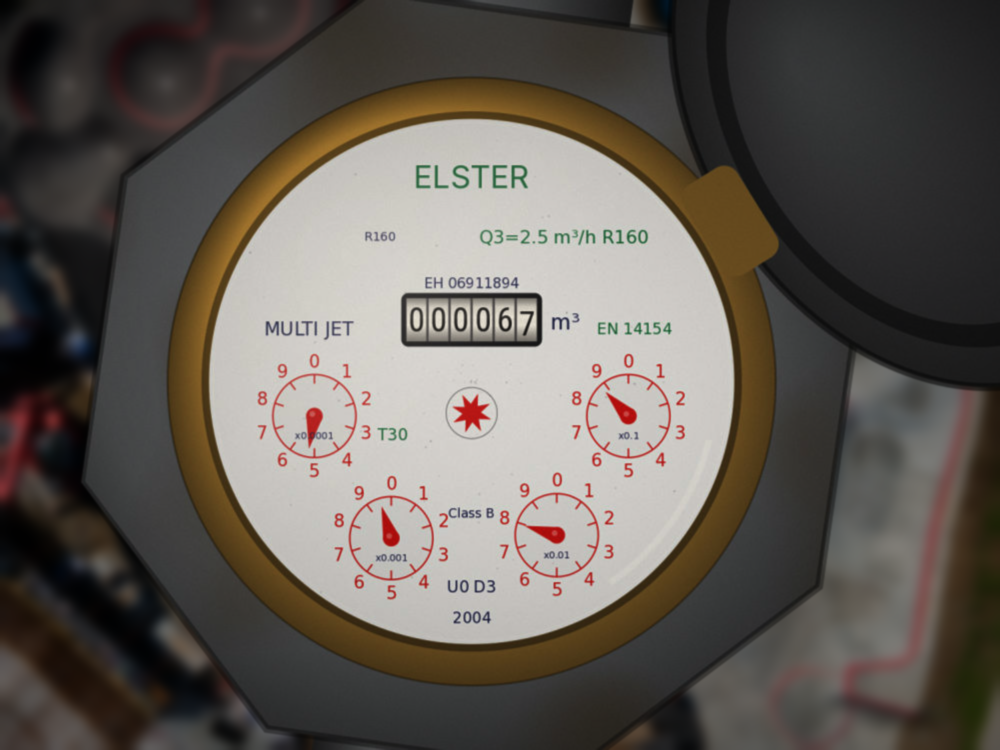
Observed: 66.8795 m³
